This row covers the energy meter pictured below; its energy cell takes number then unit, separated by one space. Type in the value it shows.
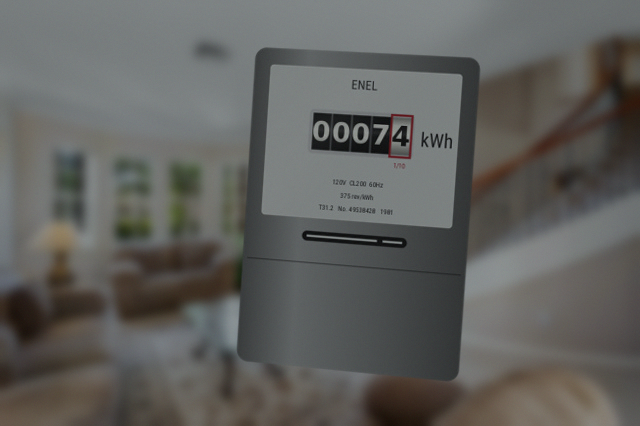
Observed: 7.4 kWh
